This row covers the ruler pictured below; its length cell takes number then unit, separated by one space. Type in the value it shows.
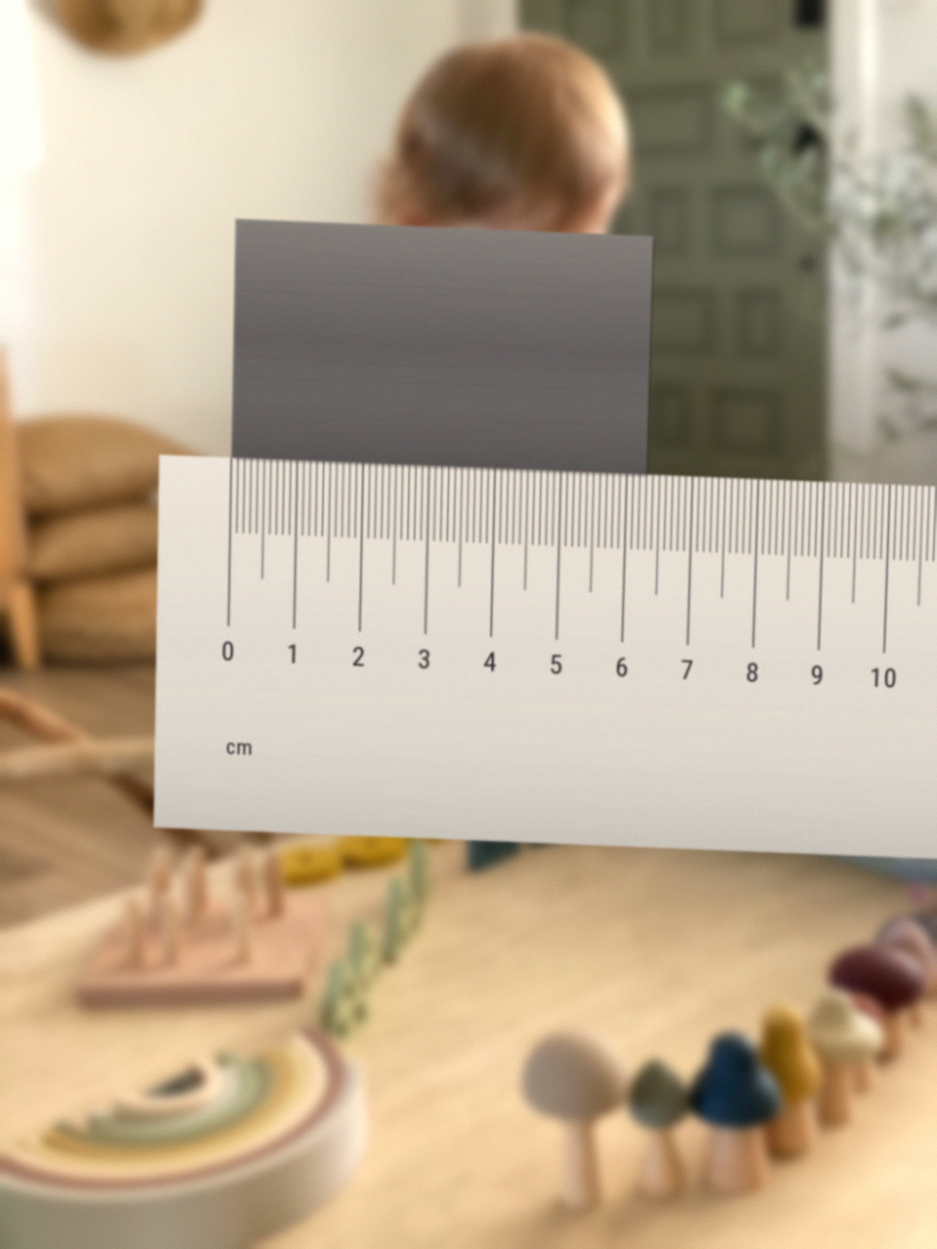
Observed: 6.3 cm
